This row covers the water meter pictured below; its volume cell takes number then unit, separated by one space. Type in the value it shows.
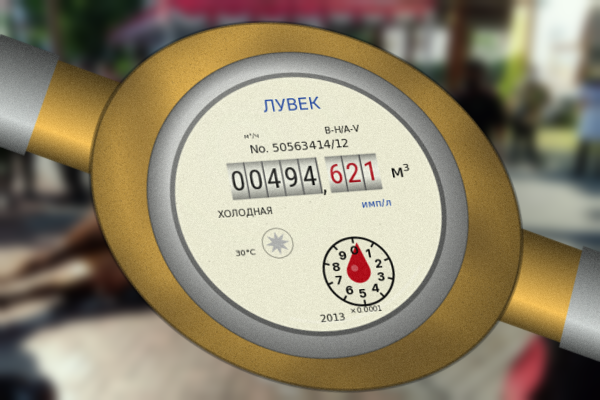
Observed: 494.6210 m³
